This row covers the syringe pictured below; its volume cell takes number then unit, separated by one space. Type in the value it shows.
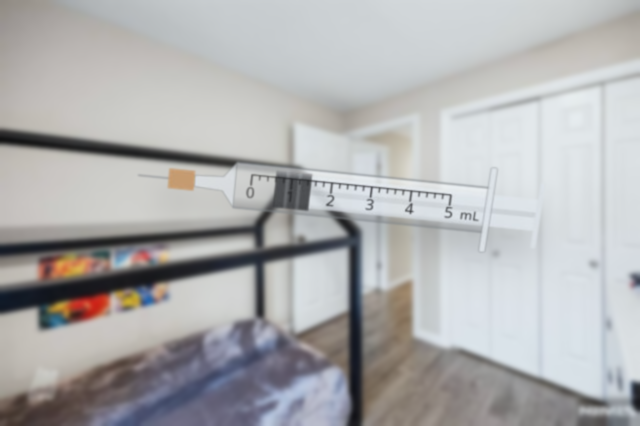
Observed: 0.6 mL
